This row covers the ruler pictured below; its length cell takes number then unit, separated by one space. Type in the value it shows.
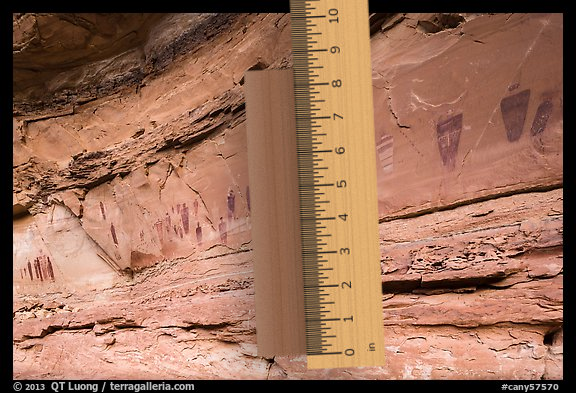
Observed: 8.5 in
